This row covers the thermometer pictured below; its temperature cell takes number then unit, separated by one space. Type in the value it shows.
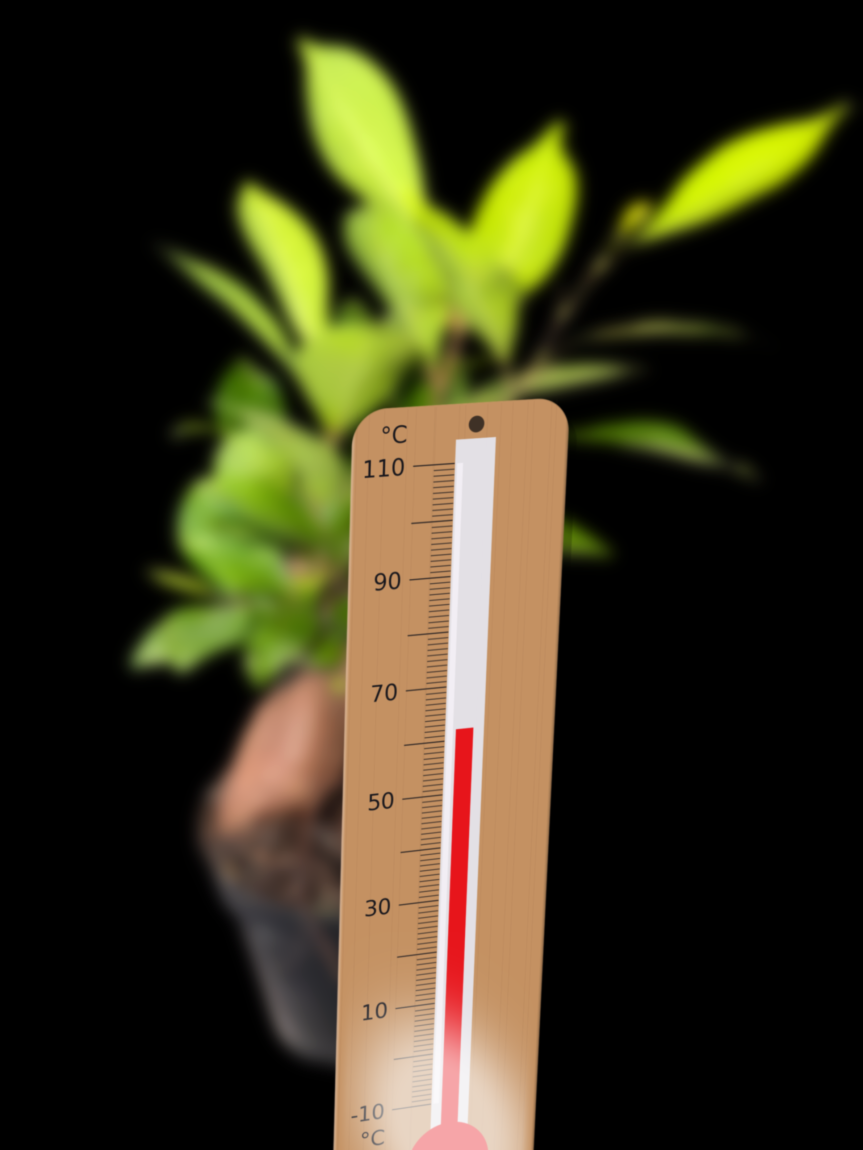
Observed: 62 °C
